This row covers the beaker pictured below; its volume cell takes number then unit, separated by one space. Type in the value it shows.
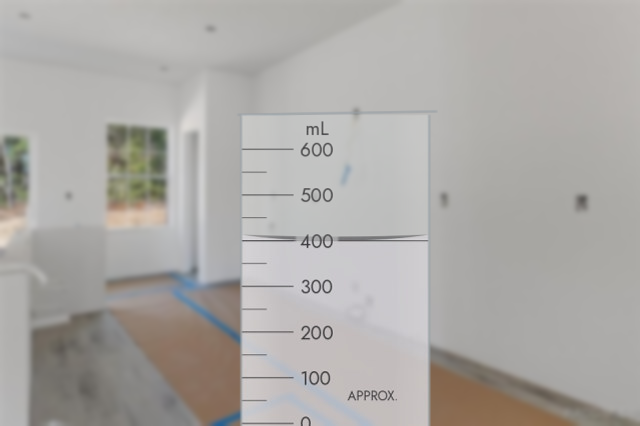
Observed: 400 mL
